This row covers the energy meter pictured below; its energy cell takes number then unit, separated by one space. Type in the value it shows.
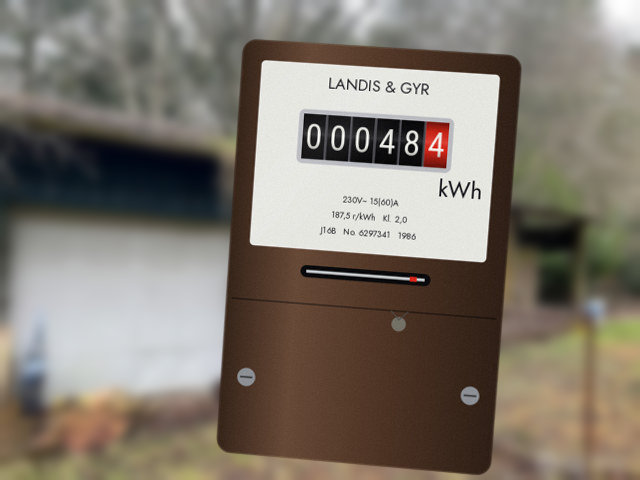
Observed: 48.4 kWh
